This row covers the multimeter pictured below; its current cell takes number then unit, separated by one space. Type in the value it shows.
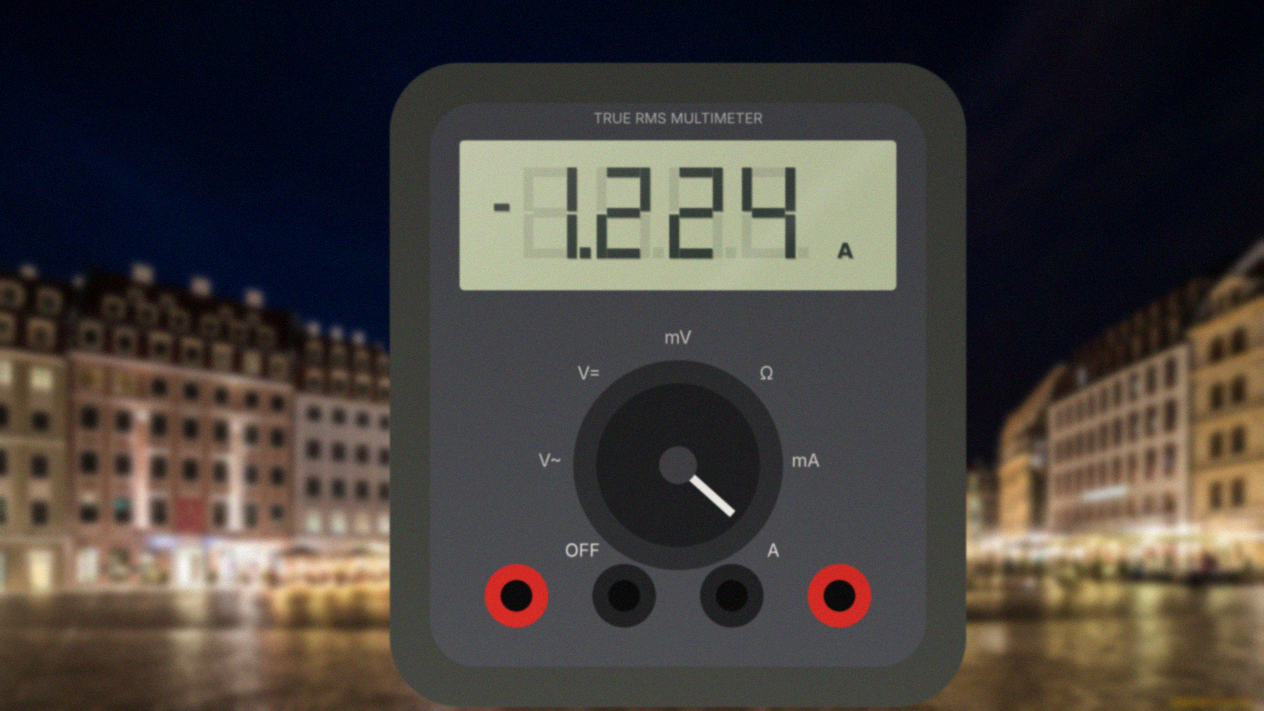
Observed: -1.224 A
